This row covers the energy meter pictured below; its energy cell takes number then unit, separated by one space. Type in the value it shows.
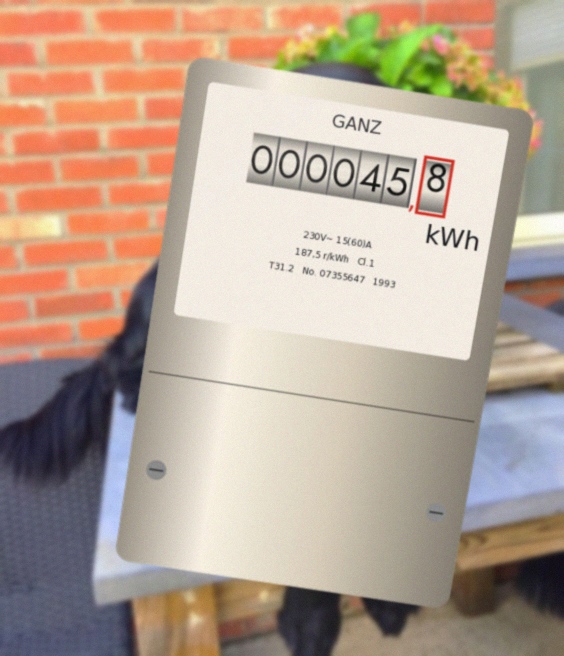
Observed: 45.8 kWh
